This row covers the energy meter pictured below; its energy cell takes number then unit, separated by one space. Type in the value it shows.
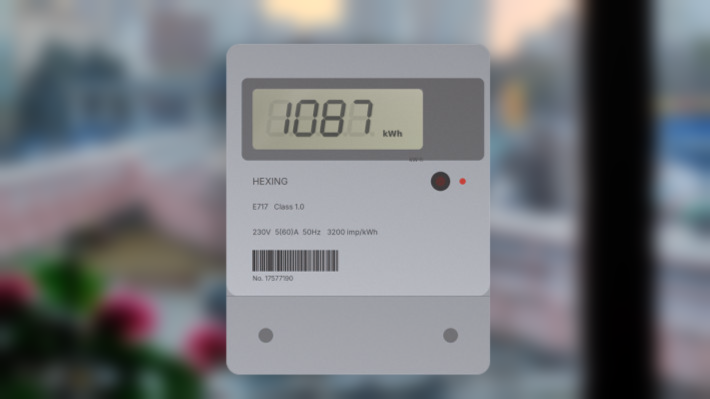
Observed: 1087 kWh
